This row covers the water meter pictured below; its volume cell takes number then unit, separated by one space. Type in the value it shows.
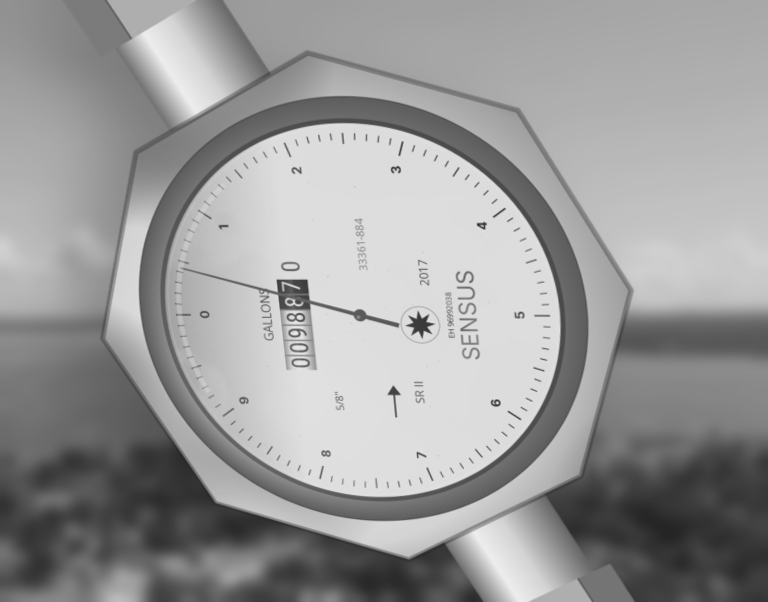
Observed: 98870.4 gal
